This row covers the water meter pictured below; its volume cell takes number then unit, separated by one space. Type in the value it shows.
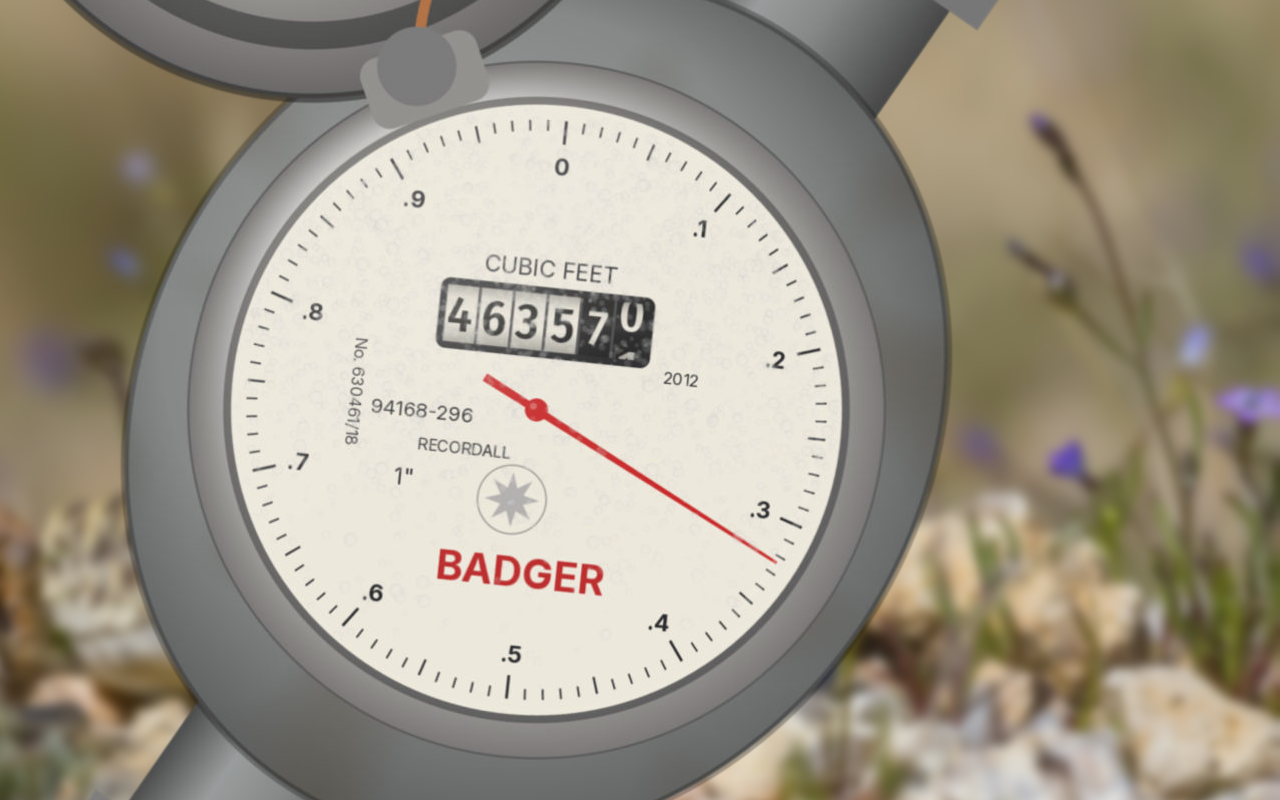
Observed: 463570.32 ft³
